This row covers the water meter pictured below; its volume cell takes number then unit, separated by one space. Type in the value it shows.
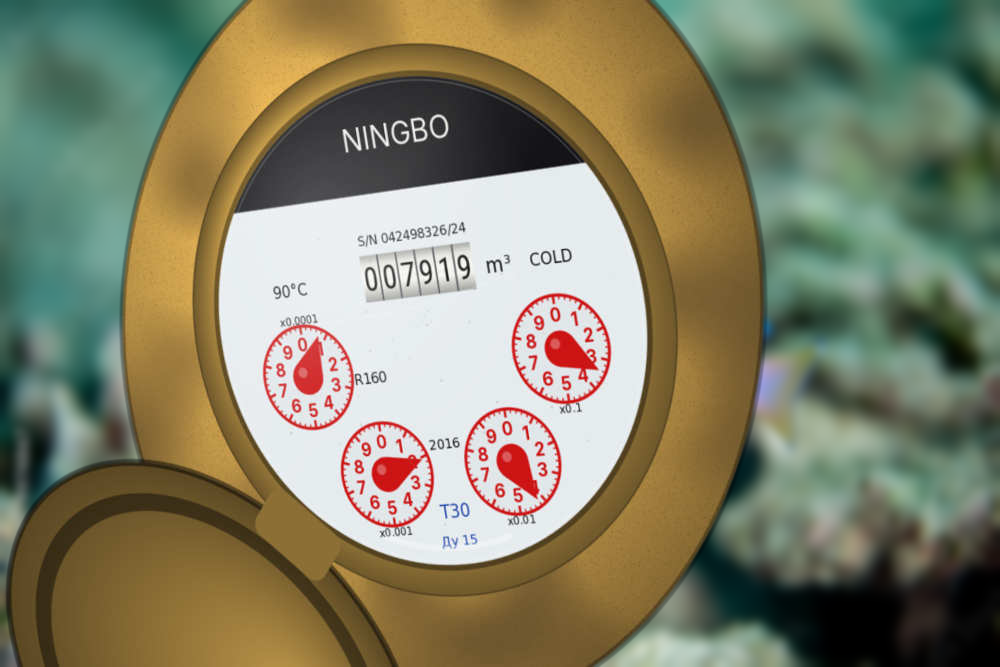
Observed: 7919.3420 m³
